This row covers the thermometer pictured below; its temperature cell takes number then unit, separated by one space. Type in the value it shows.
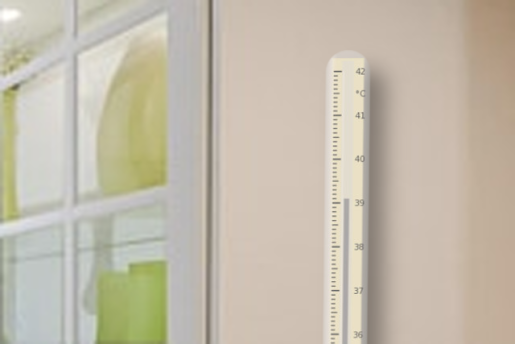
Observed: 39.1 °C
